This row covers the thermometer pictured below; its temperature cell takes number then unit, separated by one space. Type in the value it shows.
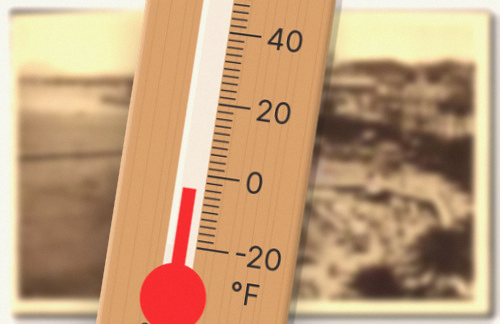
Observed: -4 °F
